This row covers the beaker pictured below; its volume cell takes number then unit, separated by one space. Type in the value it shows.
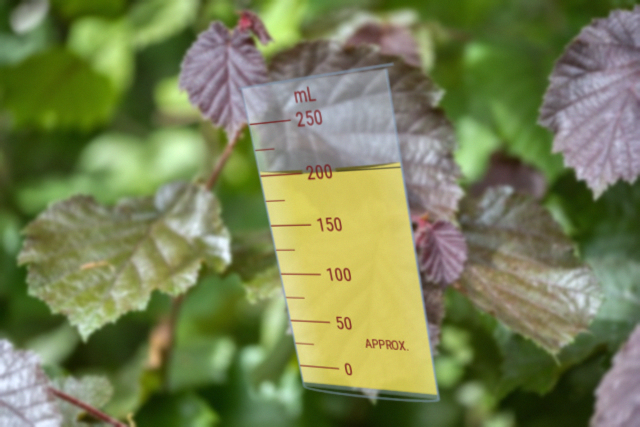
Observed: 200 mL
